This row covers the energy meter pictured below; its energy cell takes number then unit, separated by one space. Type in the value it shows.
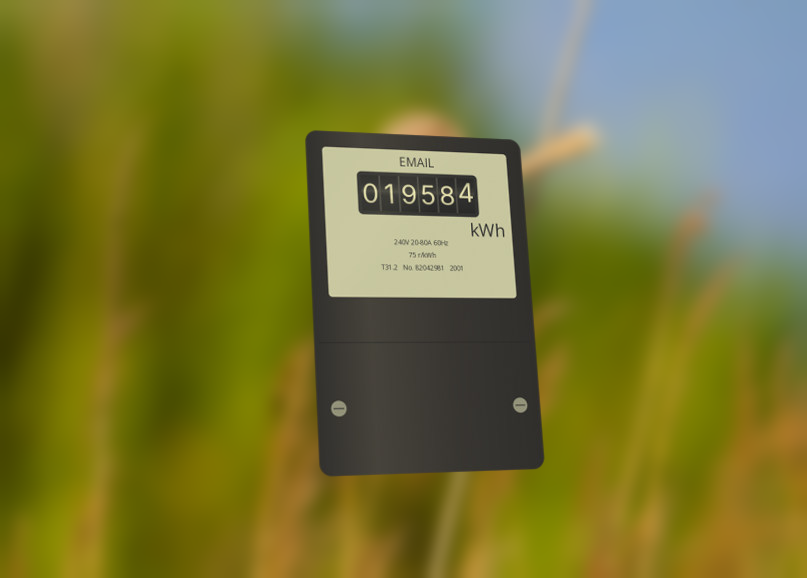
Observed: 19584 kWh
